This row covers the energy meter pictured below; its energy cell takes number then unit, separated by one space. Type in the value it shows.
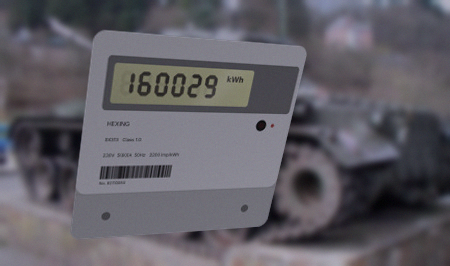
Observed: 160029 kWh
